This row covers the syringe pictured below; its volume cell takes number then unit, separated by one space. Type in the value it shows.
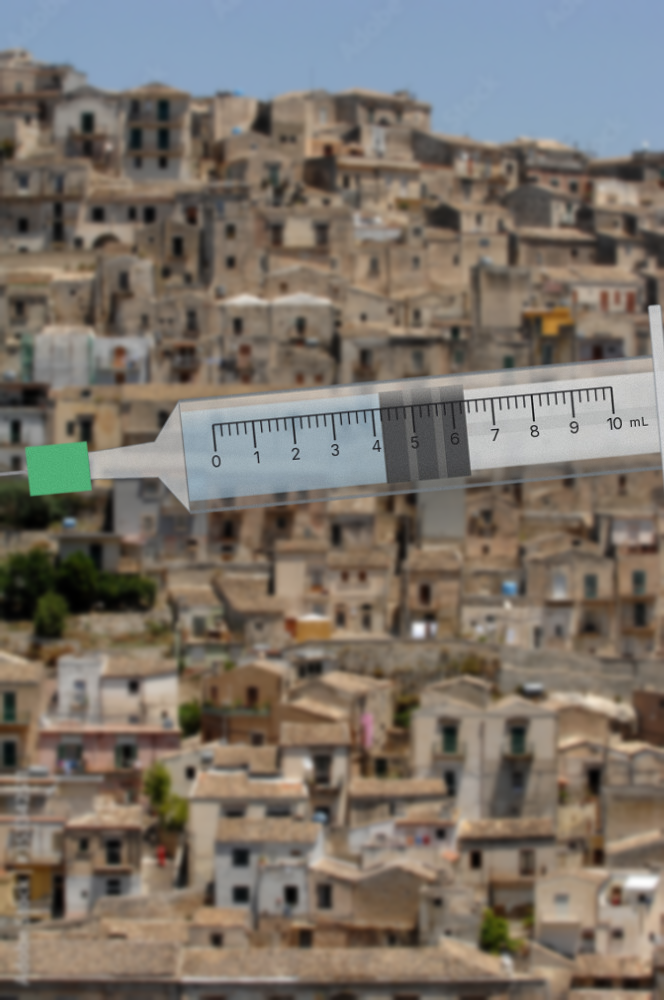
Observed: 4.2 mL
